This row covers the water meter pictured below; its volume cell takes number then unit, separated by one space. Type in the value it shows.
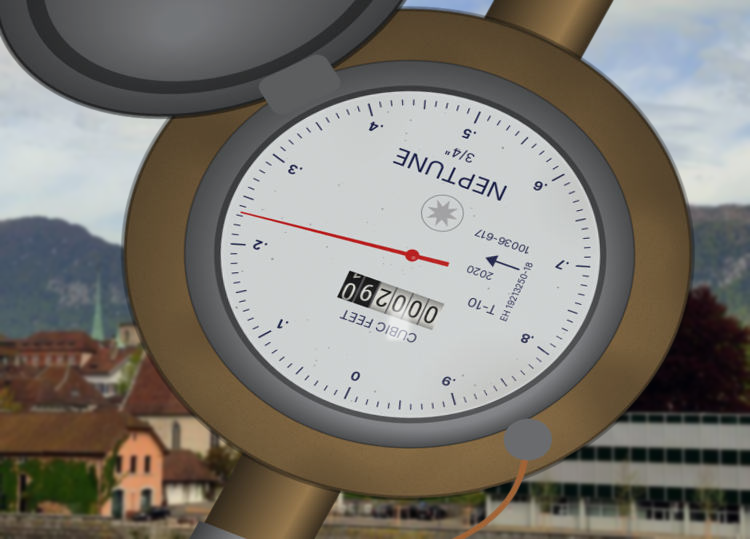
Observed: 290.23 ft³
